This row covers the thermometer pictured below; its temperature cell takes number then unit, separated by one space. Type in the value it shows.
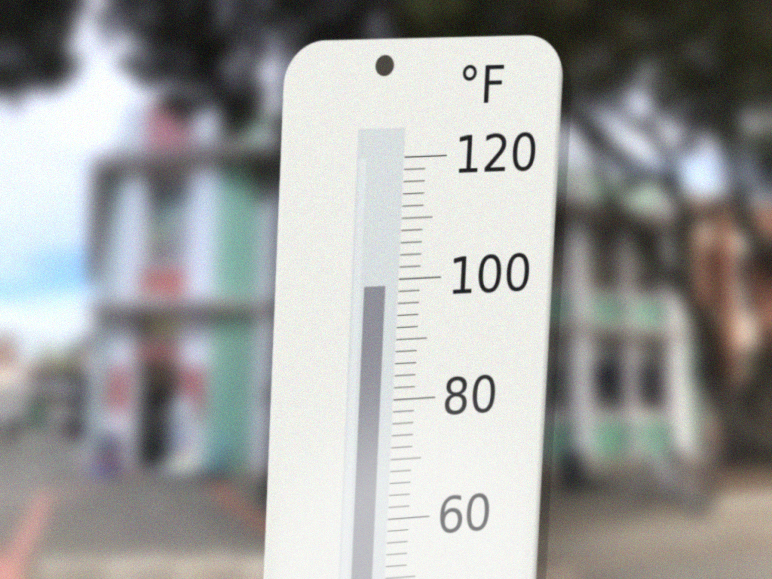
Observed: 99 °F
